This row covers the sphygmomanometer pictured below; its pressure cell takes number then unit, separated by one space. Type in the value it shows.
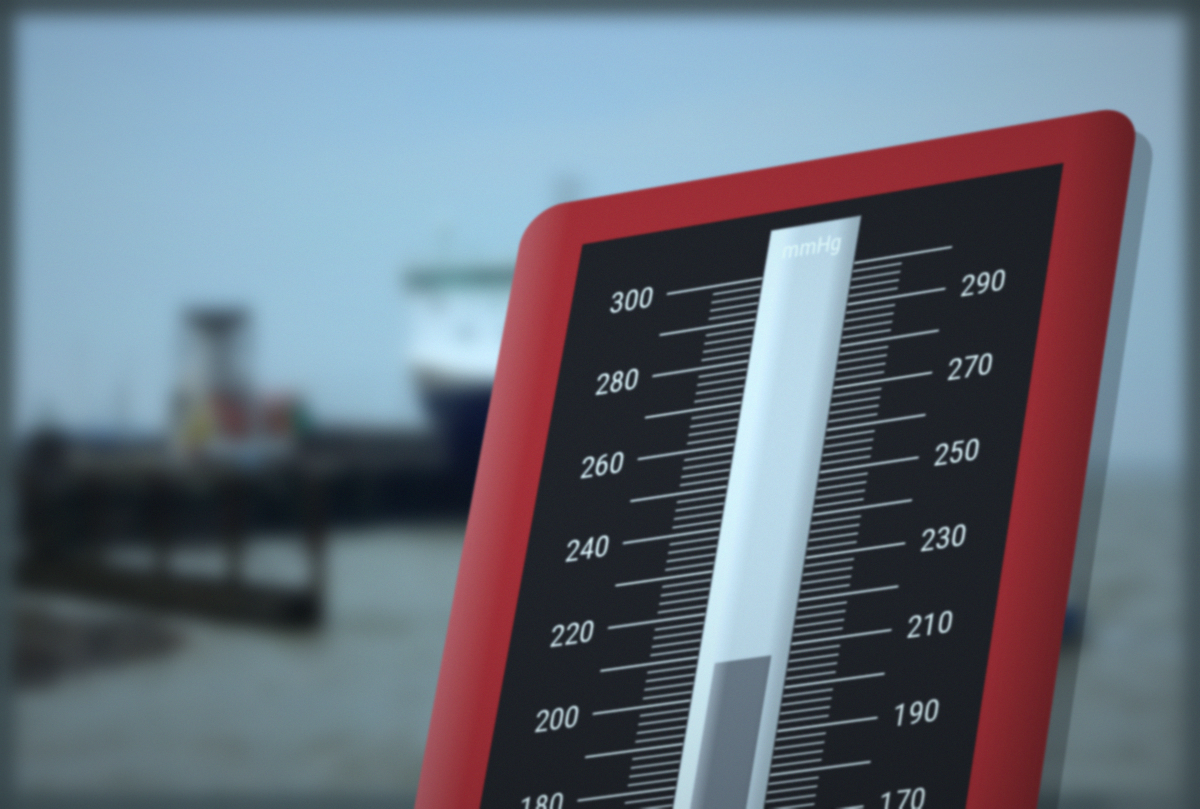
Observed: 208 mmHg
